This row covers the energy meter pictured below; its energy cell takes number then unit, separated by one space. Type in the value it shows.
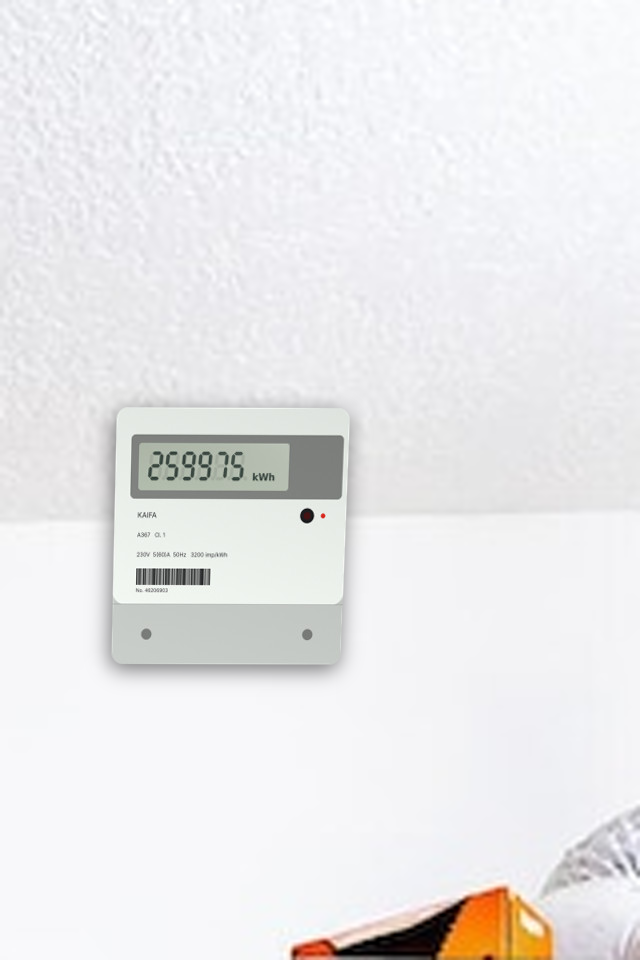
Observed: 259975 kWh
